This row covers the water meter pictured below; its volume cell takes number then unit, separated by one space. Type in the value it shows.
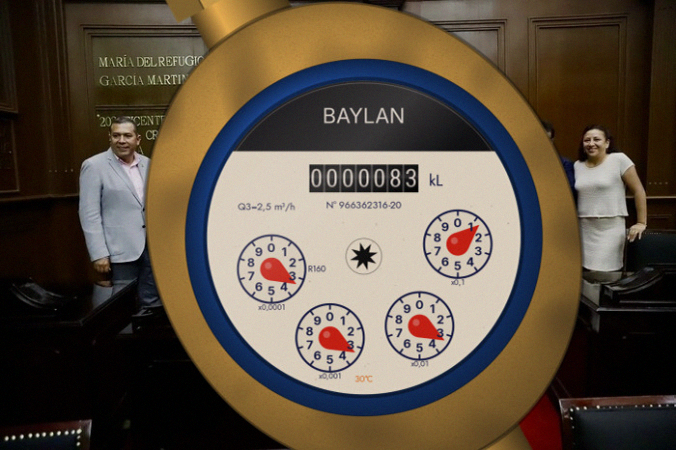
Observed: 83.1333 kL
